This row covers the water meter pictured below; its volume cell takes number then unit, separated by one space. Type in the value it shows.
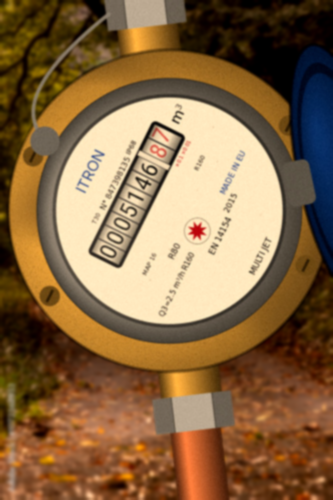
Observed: 5146.87 m³
